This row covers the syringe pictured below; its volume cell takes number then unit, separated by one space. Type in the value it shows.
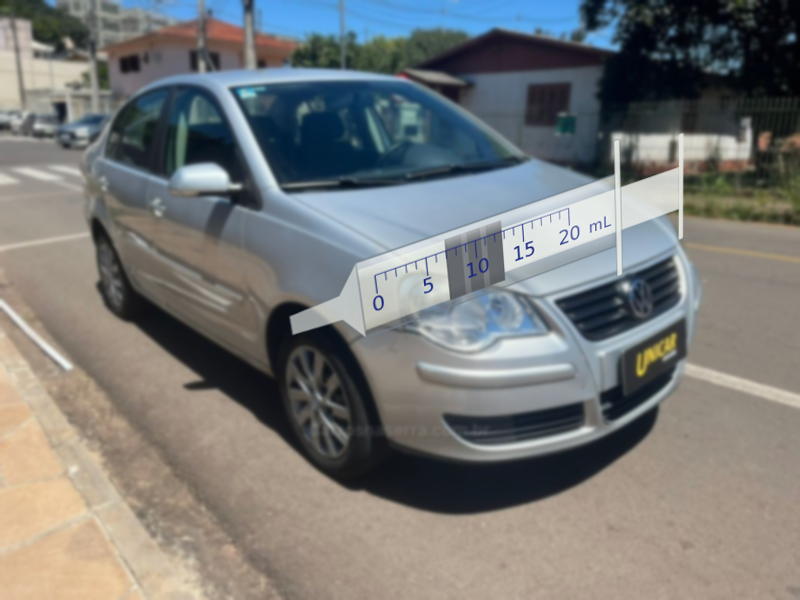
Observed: 7 mL
